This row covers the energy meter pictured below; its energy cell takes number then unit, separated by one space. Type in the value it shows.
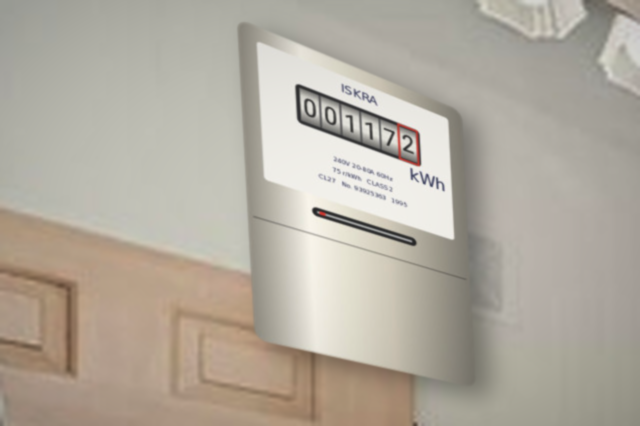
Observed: 117.2 kWh
